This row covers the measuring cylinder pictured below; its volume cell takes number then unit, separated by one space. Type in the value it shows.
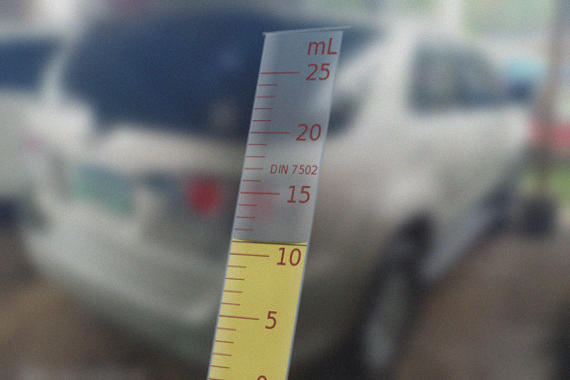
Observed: 11 mL
